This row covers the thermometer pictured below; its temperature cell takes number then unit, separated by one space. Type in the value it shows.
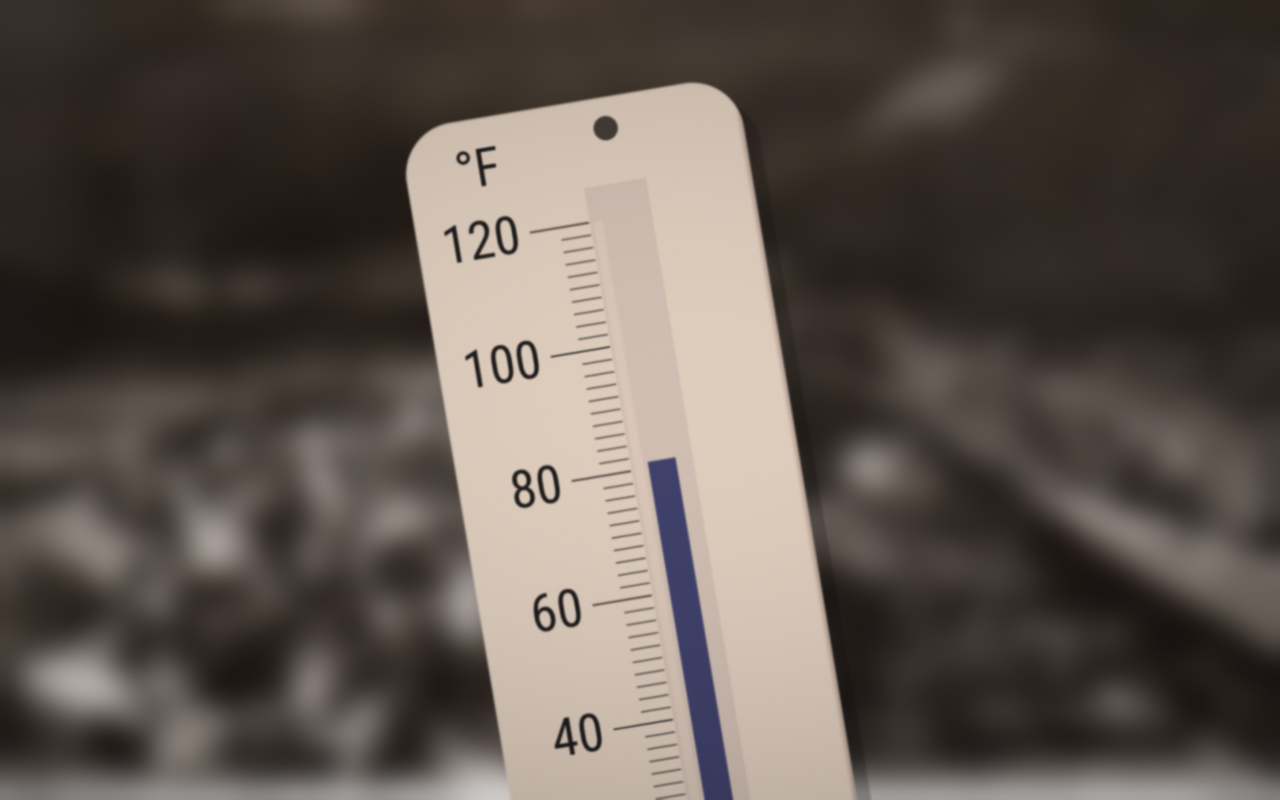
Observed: 81 °F
